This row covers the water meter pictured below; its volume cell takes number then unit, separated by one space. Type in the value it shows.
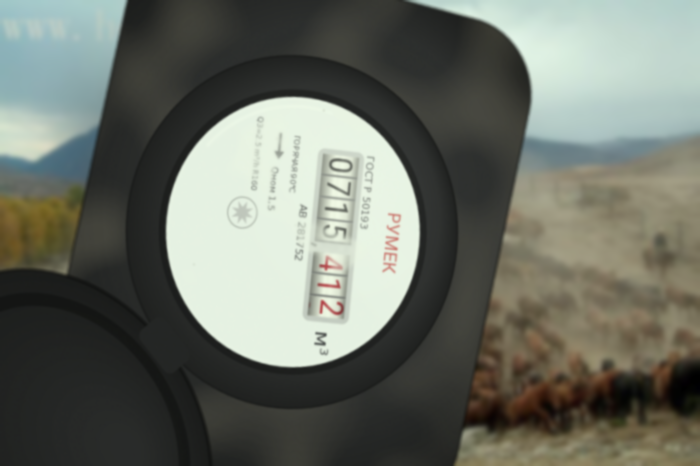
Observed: 715.412 m³
